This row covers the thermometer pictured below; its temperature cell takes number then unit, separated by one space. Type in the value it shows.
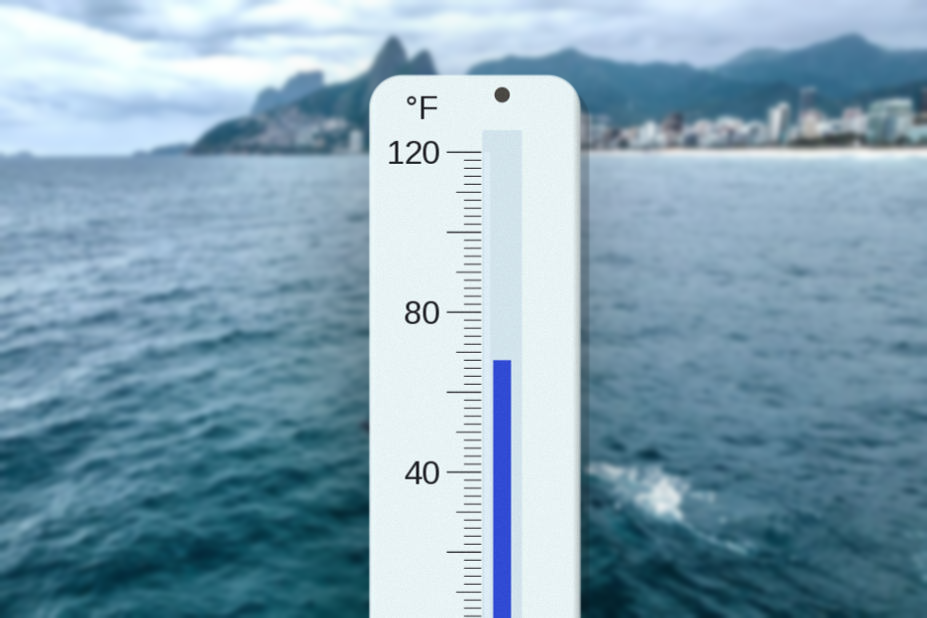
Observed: 68 °F
